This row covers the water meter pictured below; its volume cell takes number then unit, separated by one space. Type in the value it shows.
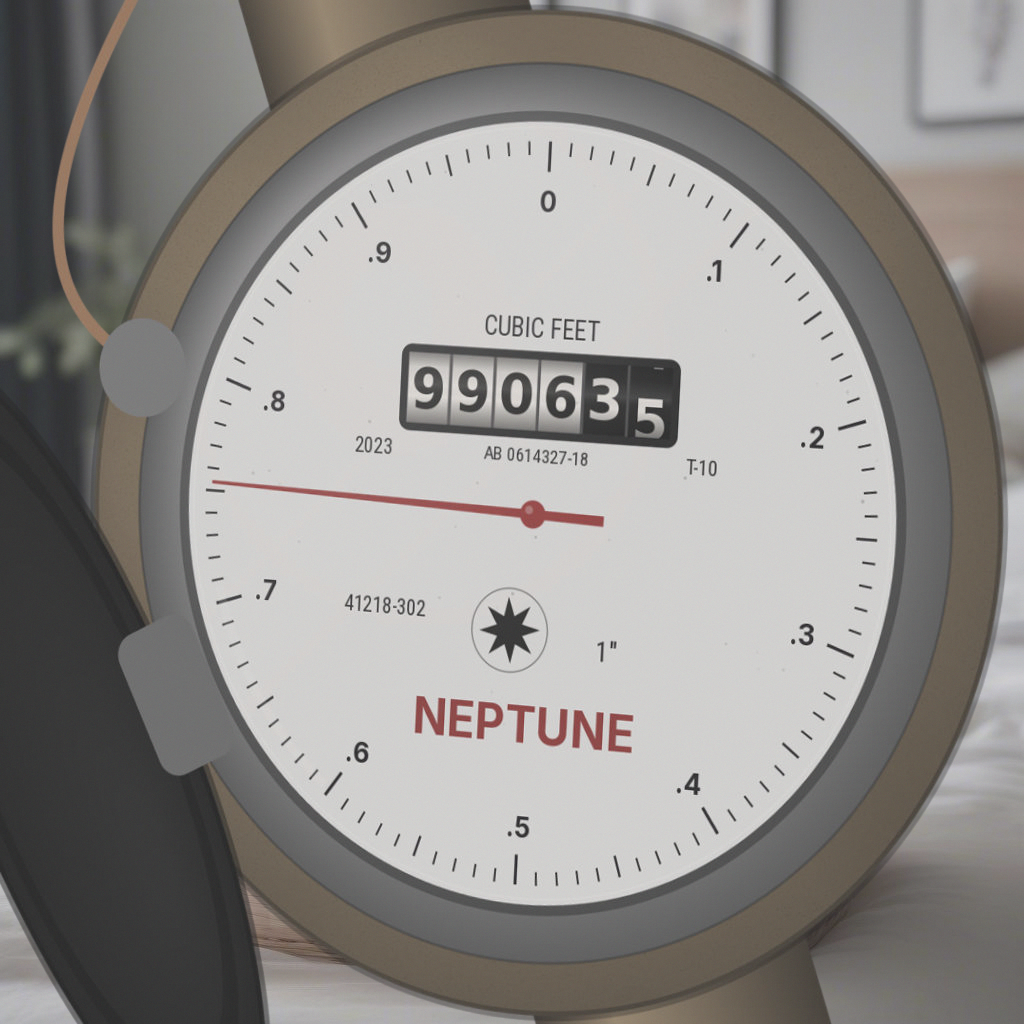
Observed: 990634.75 ft³
